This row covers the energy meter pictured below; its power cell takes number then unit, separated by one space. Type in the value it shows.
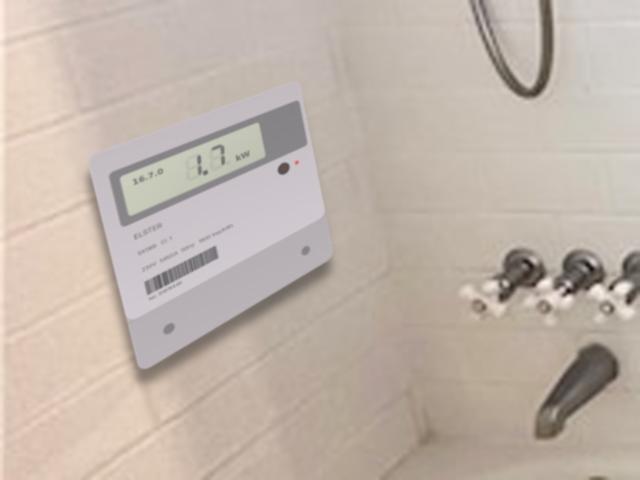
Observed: 1.7 kW
